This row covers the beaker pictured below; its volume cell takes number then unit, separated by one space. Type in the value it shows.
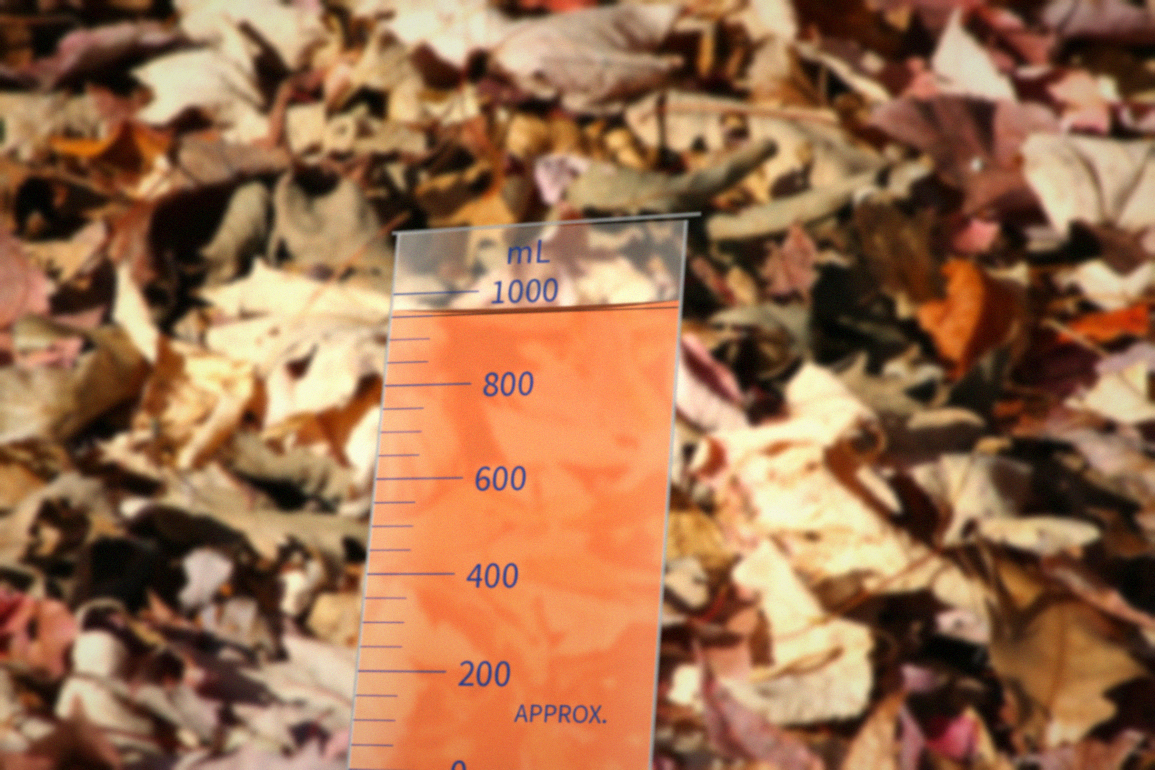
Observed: 950 mL
